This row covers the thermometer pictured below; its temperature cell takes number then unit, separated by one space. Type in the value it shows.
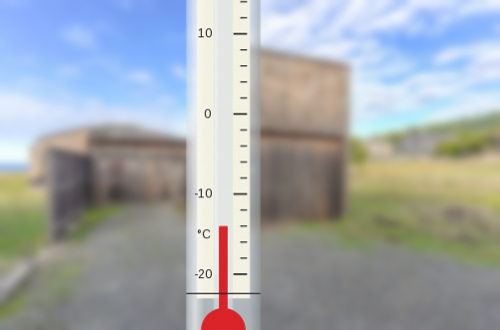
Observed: -14 °C
